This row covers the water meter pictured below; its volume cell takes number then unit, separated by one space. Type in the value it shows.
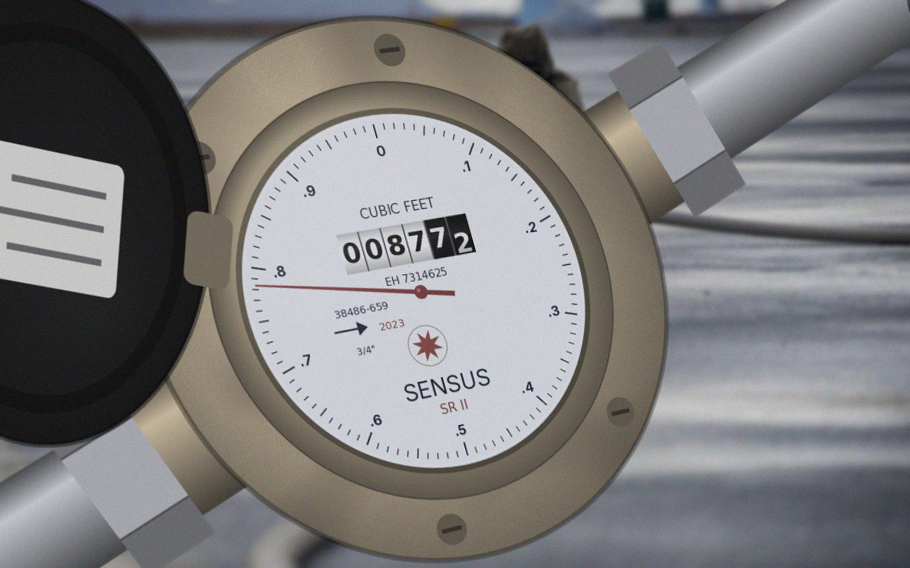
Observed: 8771.78 ft³
